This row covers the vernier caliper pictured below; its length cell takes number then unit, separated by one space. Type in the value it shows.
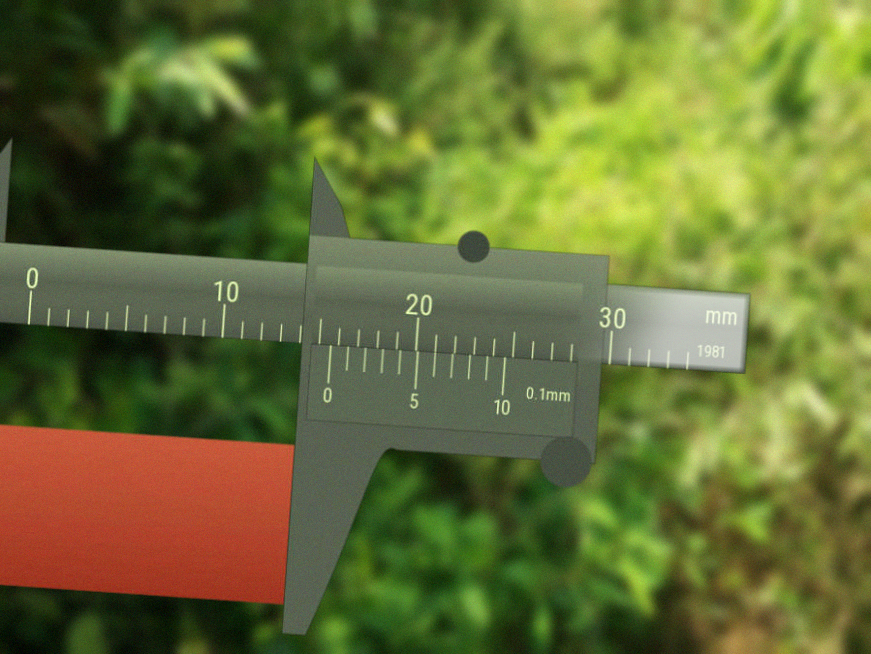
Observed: 15.6 mm
